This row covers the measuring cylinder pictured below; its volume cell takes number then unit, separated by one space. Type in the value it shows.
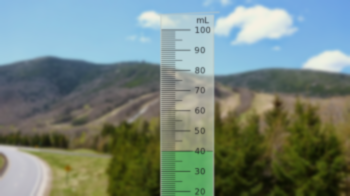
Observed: 40 mL
